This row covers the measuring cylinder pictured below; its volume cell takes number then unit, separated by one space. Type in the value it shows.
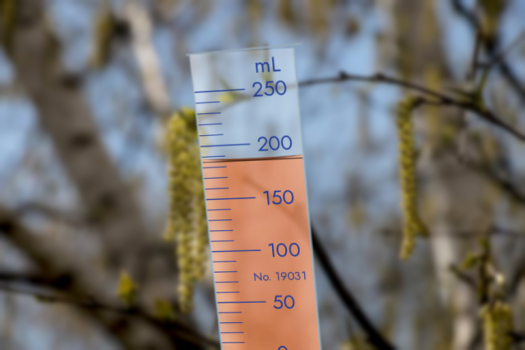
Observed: 185 mL
